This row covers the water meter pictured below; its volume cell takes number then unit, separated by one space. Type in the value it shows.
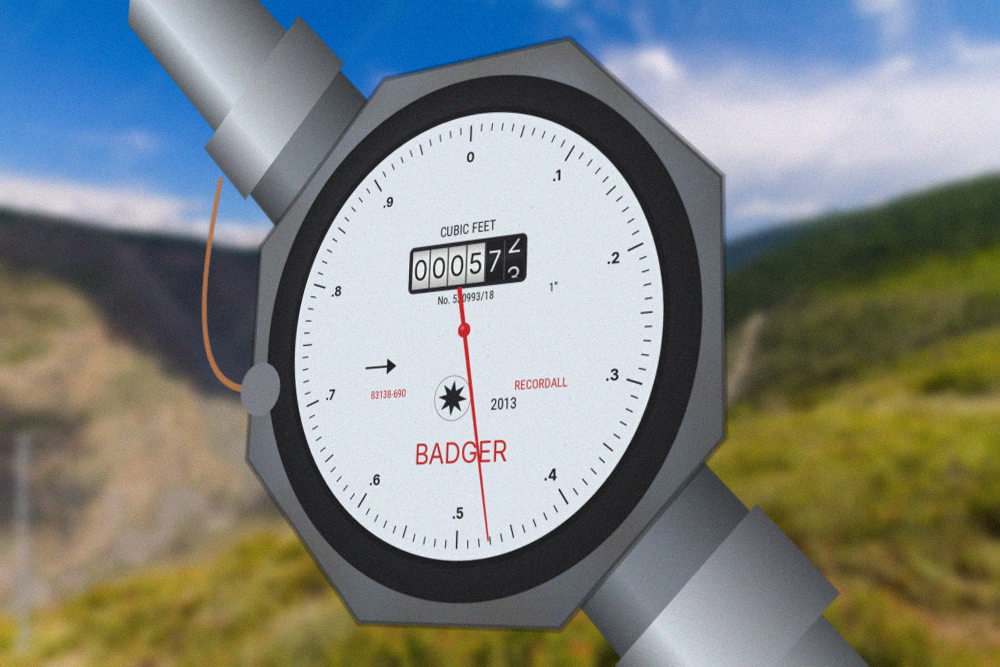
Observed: 572.47 ft³
